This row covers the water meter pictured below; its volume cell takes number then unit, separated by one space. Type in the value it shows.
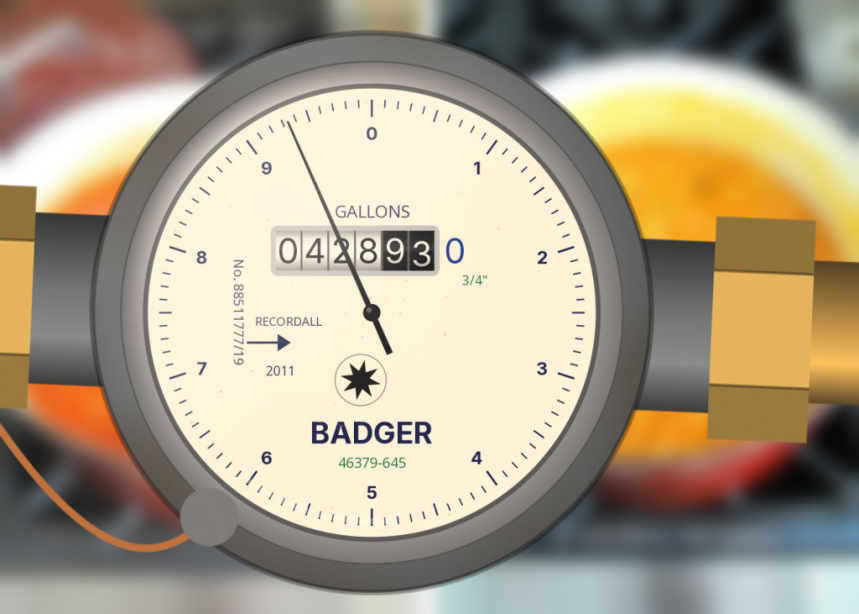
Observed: 428929.3 gal
